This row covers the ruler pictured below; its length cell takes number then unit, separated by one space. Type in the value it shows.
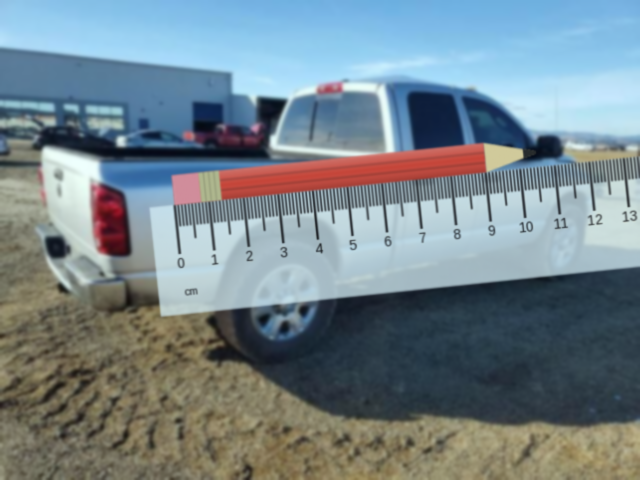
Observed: 10.5 cm
